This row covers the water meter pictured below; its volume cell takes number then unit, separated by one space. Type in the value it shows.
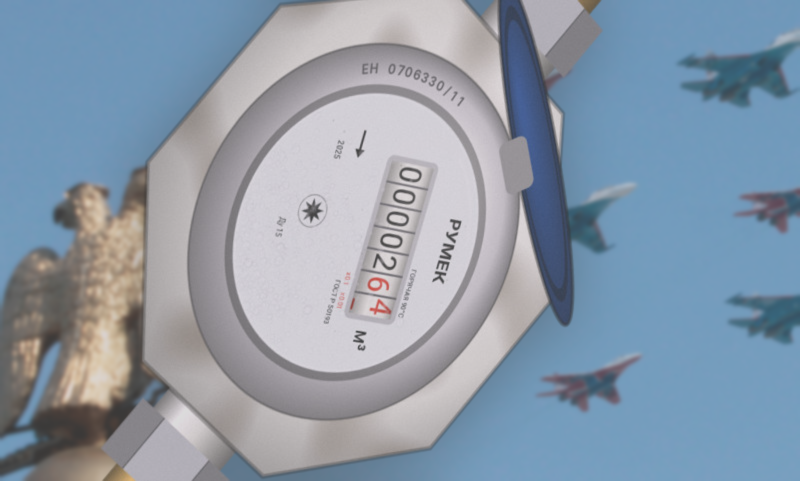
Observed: 2.64 m³
